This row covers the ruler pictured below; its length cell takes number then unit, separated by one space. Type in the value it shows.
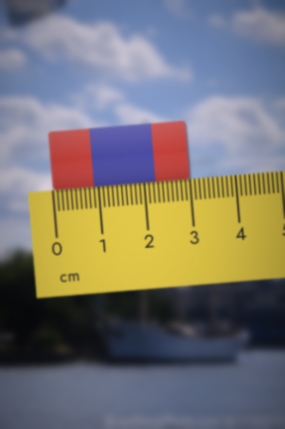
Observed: 3 cm
